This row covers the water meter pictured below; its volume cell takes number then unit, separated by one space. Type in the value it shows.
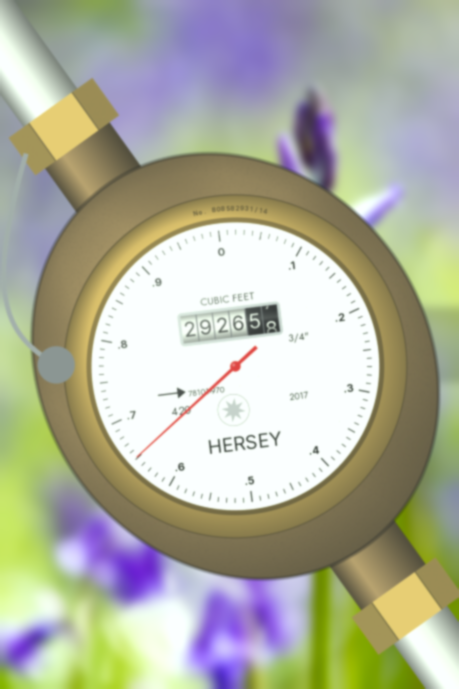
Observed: 292657.65 ft³
